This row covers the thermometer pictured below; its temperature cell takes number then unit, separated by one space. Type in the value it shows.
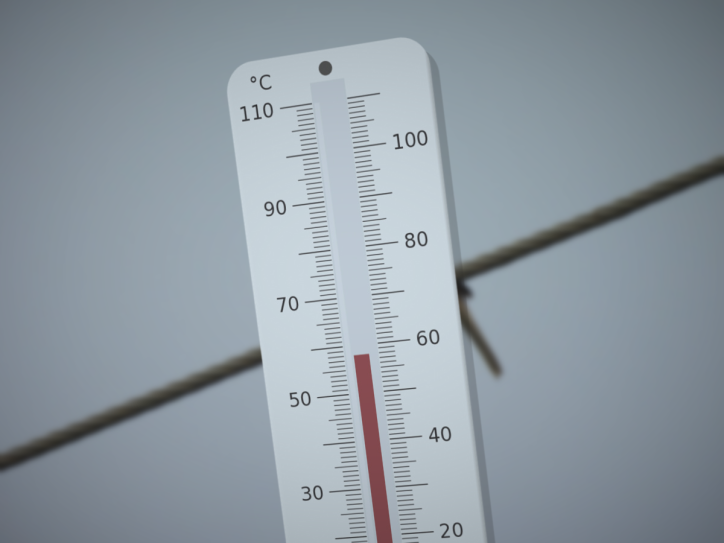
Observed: 58 °C
